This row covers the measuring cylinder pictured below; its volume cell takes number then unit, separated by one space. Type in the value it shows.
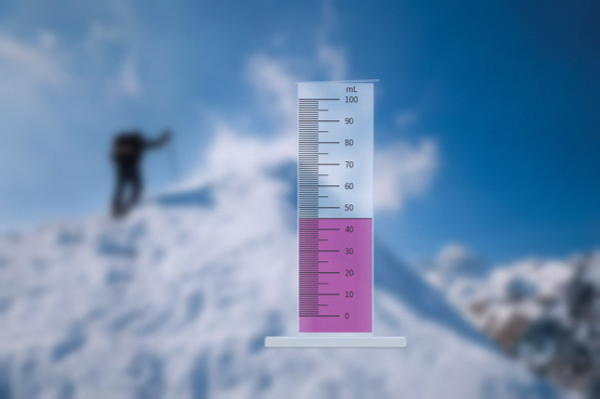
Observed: 45 mL
